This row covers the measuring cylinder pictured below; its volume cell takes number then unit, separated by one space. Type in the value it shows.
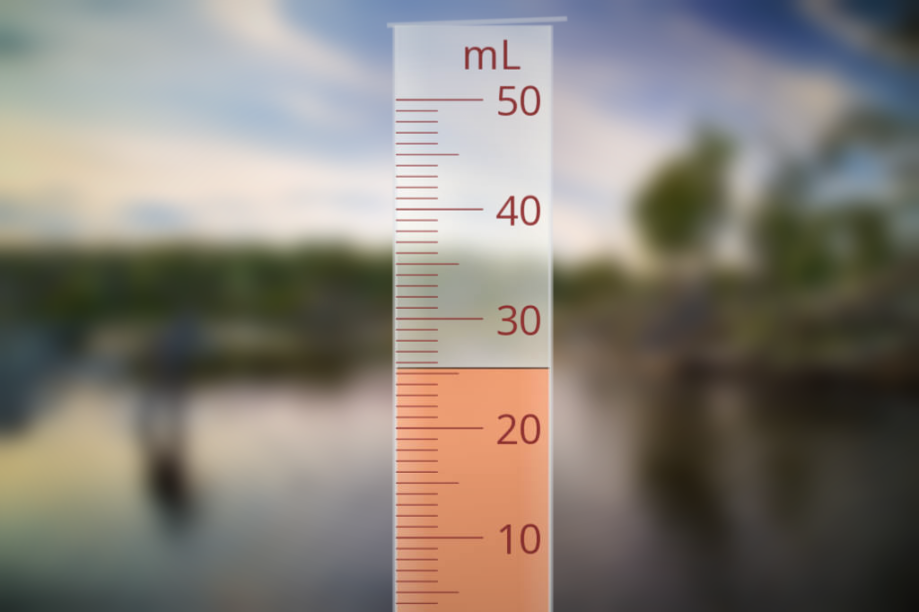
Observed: 25.5 mL
